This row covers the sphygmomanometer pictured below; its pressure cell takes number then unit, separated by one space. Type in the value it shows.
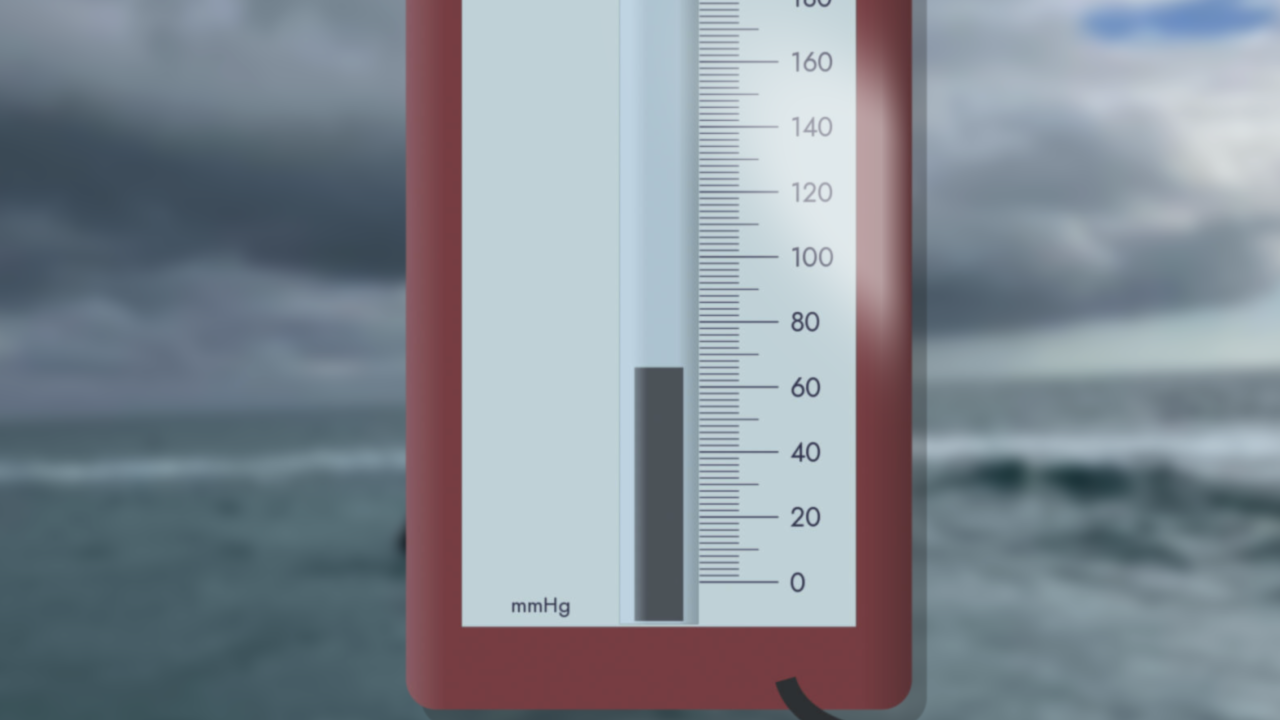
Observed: 66 mmHg
